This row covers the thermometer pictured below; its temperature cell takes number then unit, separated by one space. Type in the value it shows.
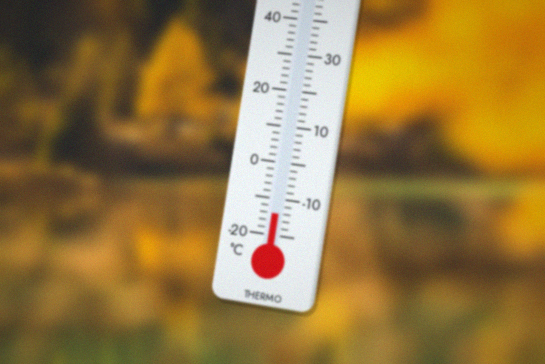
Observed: -14 °C
